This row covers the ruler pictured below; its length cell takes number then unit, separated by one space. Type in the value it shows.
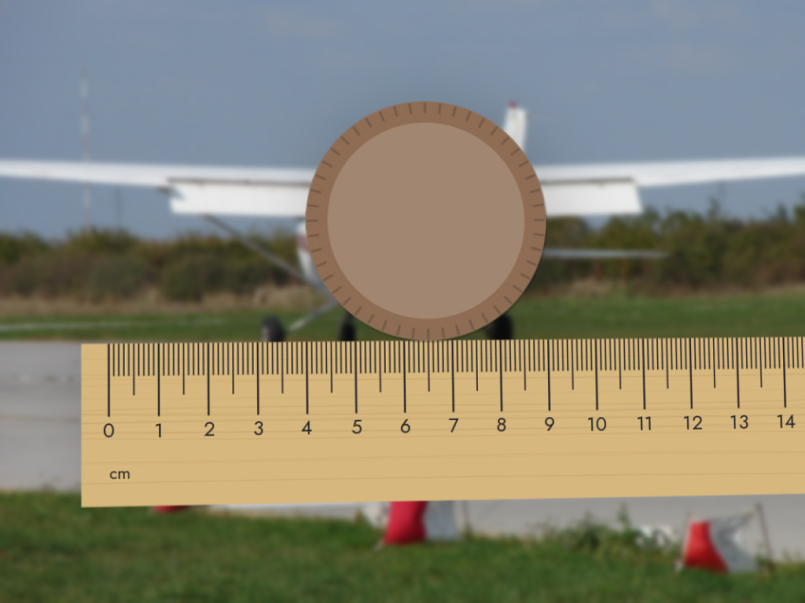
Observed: 5 cm
